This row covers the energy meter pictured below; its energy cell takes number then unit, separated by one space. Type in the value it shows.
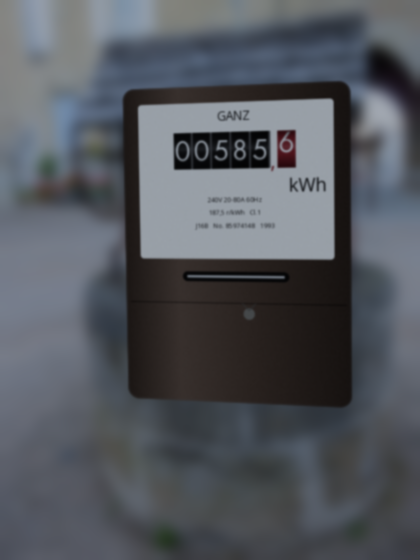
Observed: 585.6 kWh
